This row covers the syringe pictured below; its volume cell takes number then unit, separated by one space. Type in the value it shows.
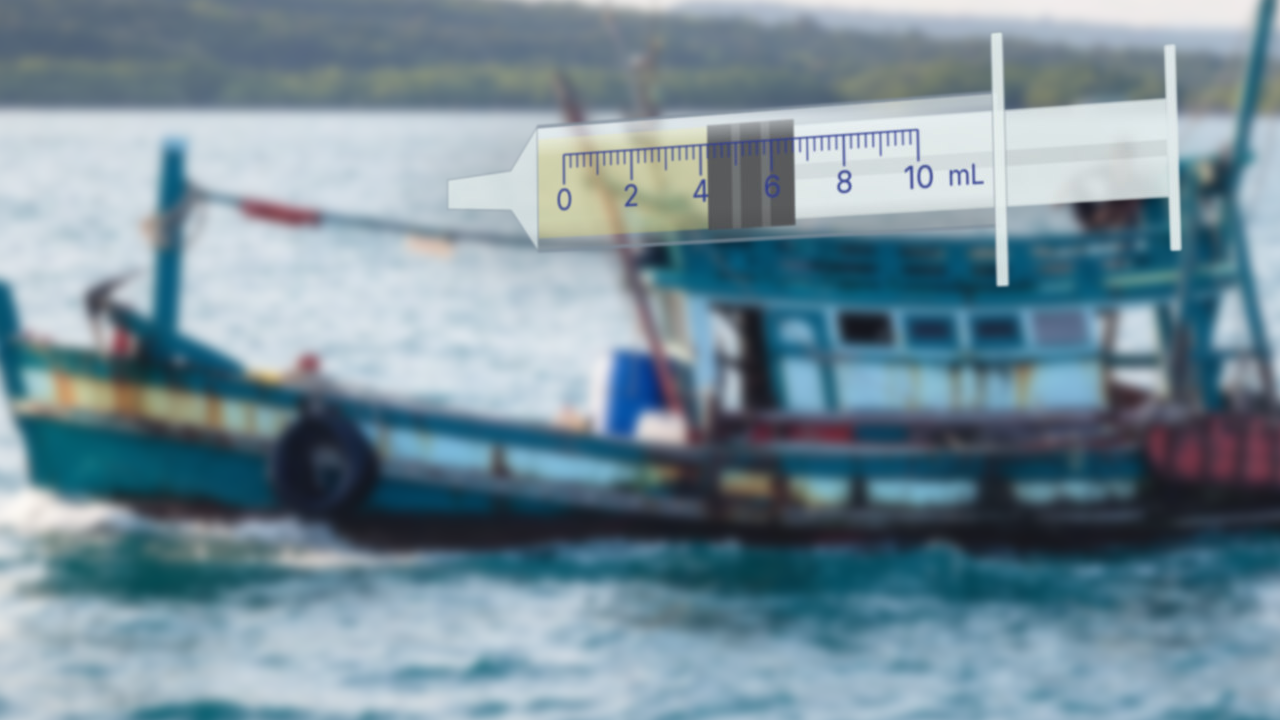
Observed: 4.2 mL
